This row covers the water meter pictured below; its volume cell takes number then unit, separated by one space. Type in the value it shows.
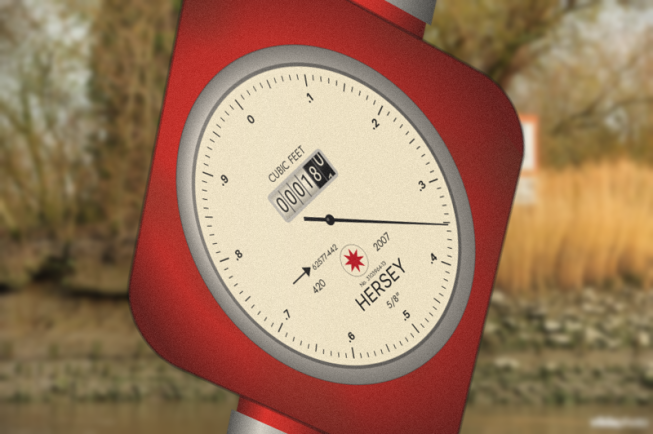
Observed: 180.35 ft³
